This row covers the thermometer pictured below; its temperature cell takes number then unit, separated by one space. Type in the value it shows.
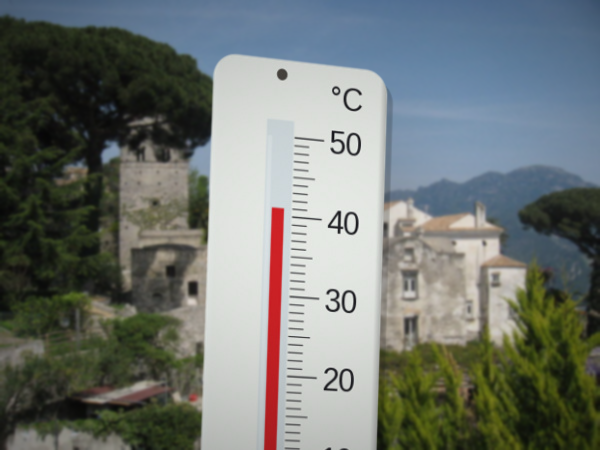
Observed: 41 °C
